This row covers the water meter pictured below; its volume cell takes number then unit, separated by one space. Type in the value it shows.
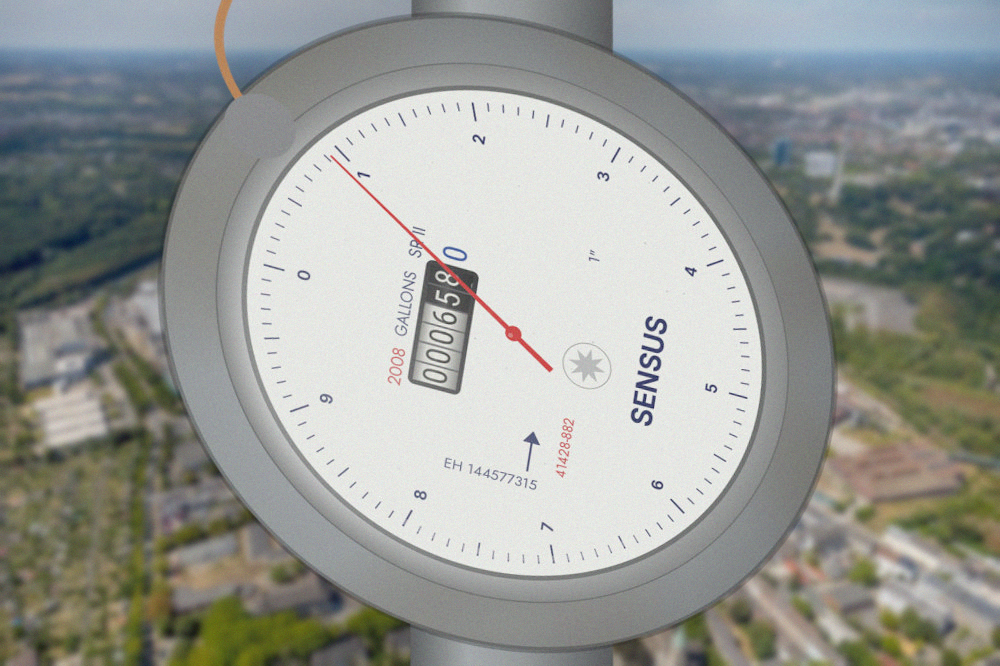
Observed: 6580.9 gal
